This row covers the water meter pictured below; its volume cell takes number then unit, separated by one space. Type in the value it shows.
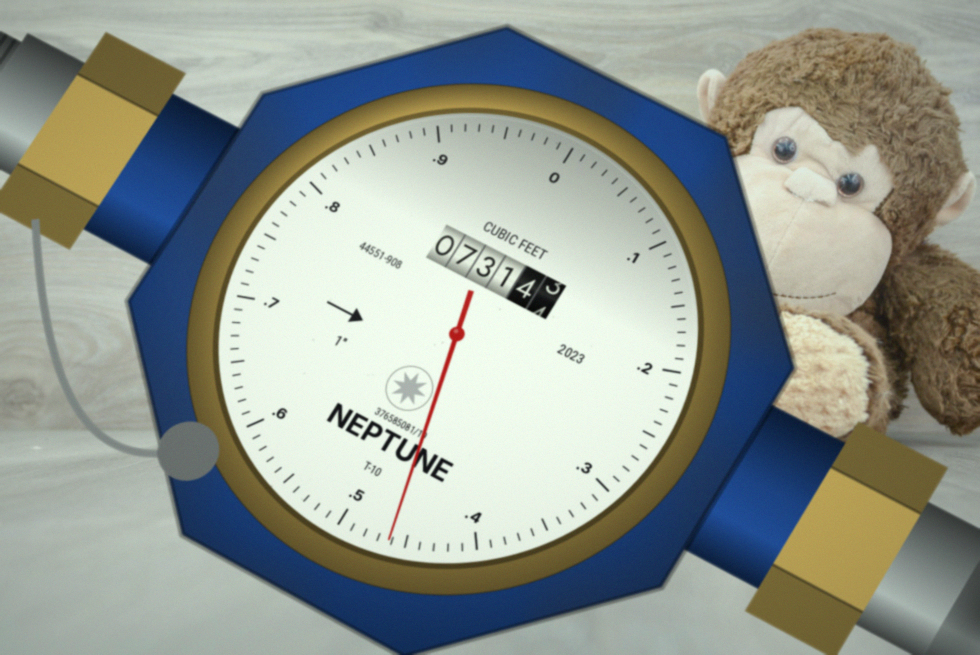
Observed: 73143.46 ft³
